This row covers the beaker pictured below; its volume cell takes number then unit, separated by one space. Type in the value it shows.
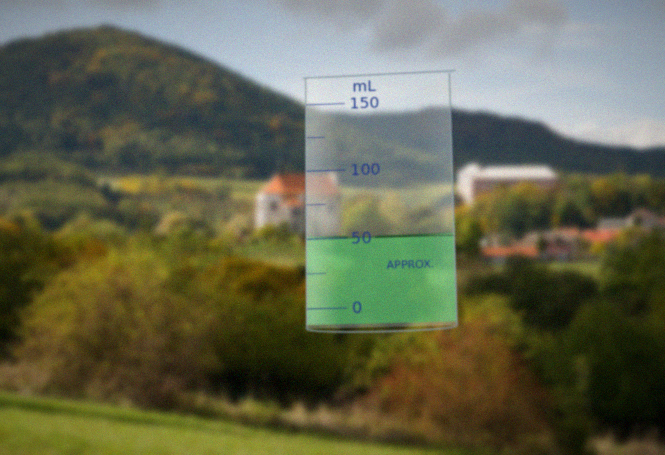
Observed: 50 mL
